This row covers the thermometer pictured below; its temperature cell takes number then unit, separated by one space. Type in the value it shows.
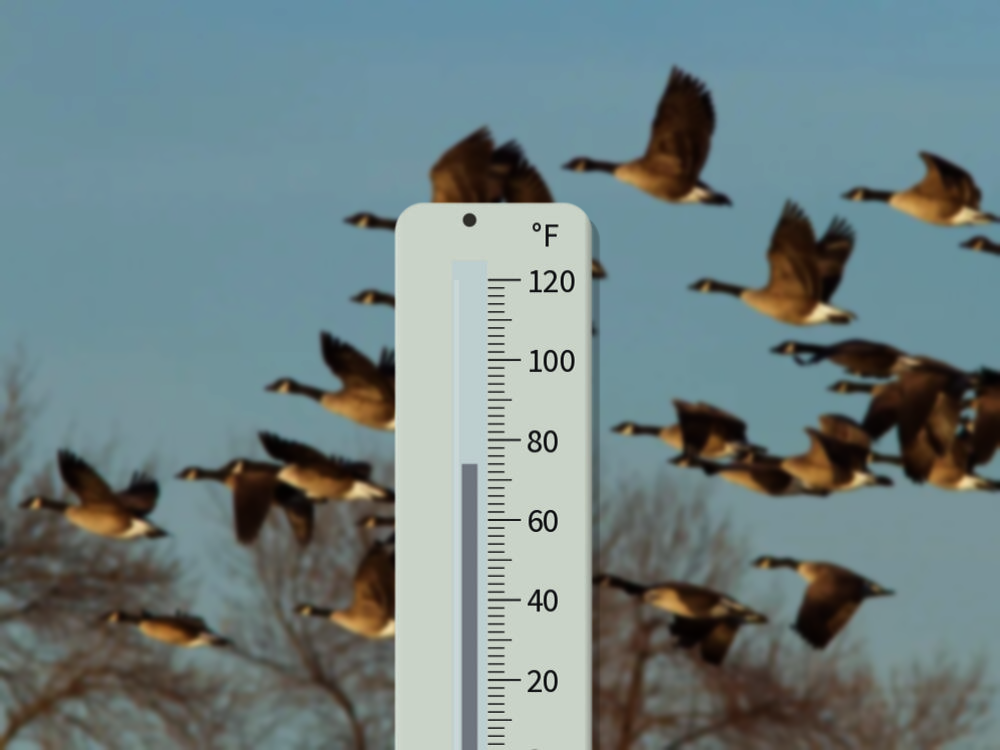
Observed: 74 °F
